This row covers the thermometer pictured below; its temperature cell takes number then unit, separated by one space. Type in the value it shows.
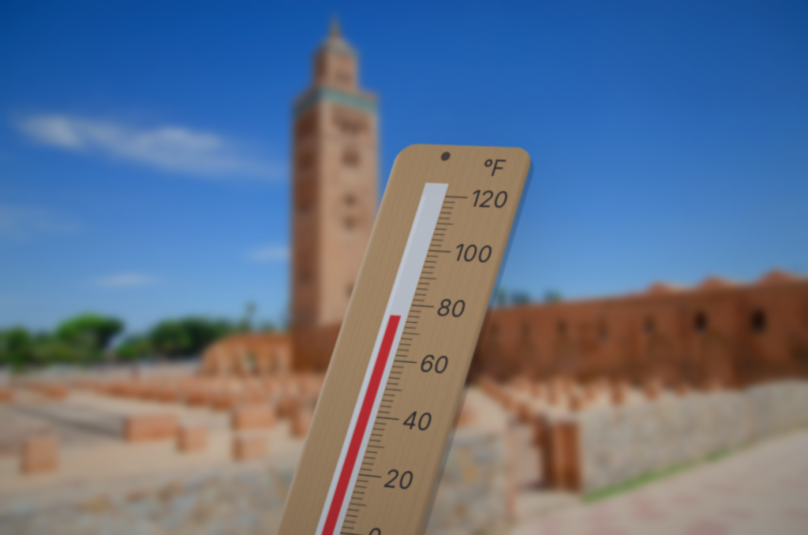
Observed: 76 °F
